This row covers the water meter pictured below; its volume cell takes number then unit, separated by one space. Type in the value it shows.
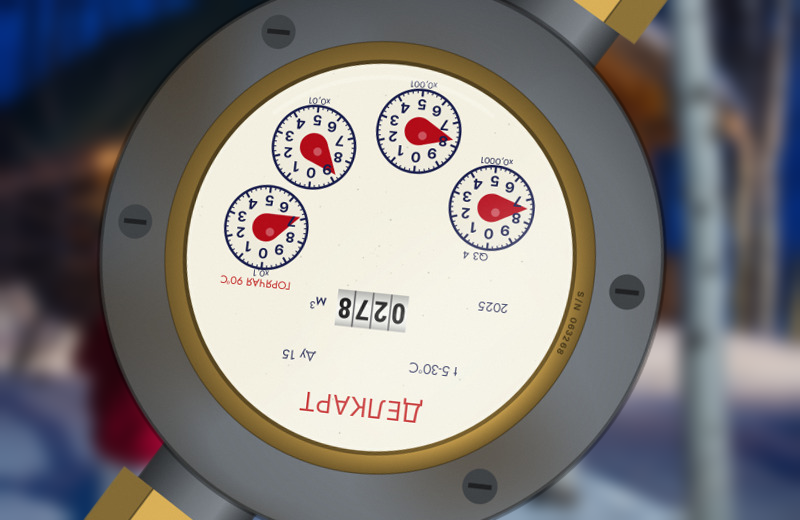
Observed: 278.6877 m³
